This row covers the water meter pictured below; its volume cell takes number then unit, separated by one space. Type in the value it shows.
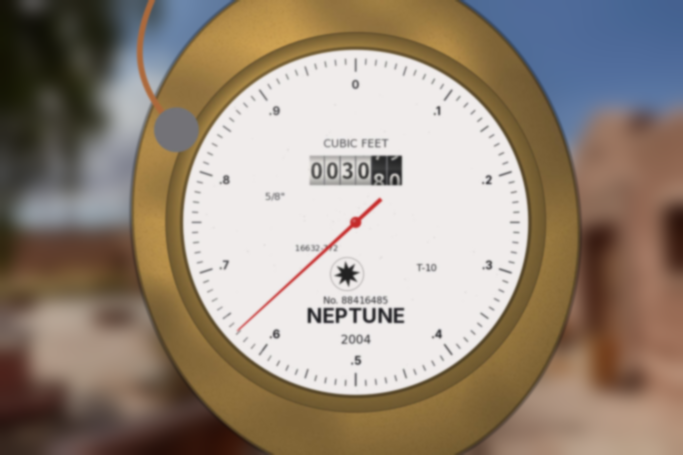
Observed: 3079.63 ft³
